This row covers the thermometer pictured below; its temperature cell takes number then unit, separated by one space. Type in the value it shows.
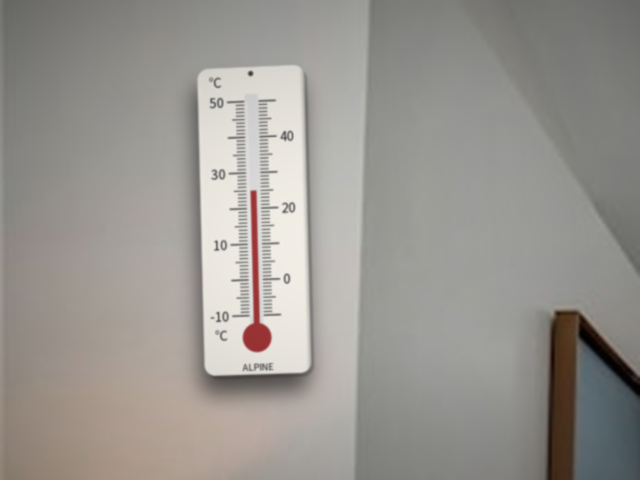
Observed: 25 °C
